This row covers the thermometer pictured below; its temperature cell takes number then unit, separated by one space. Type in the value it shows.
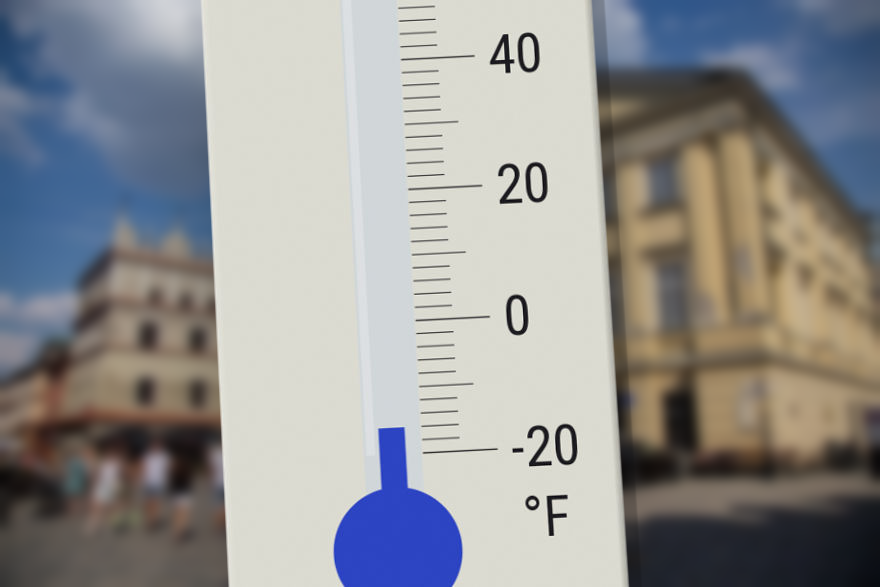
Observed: -16 °F
